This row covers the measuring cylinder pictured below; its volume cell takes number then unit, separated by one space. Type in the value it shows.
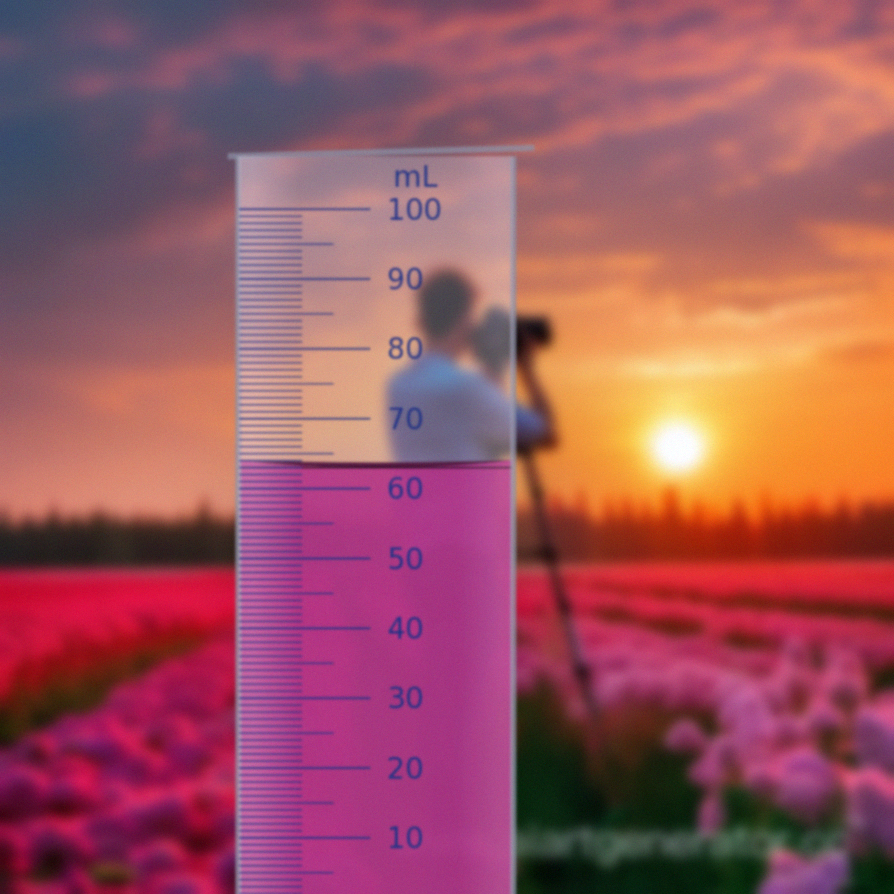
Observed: 63 mL
